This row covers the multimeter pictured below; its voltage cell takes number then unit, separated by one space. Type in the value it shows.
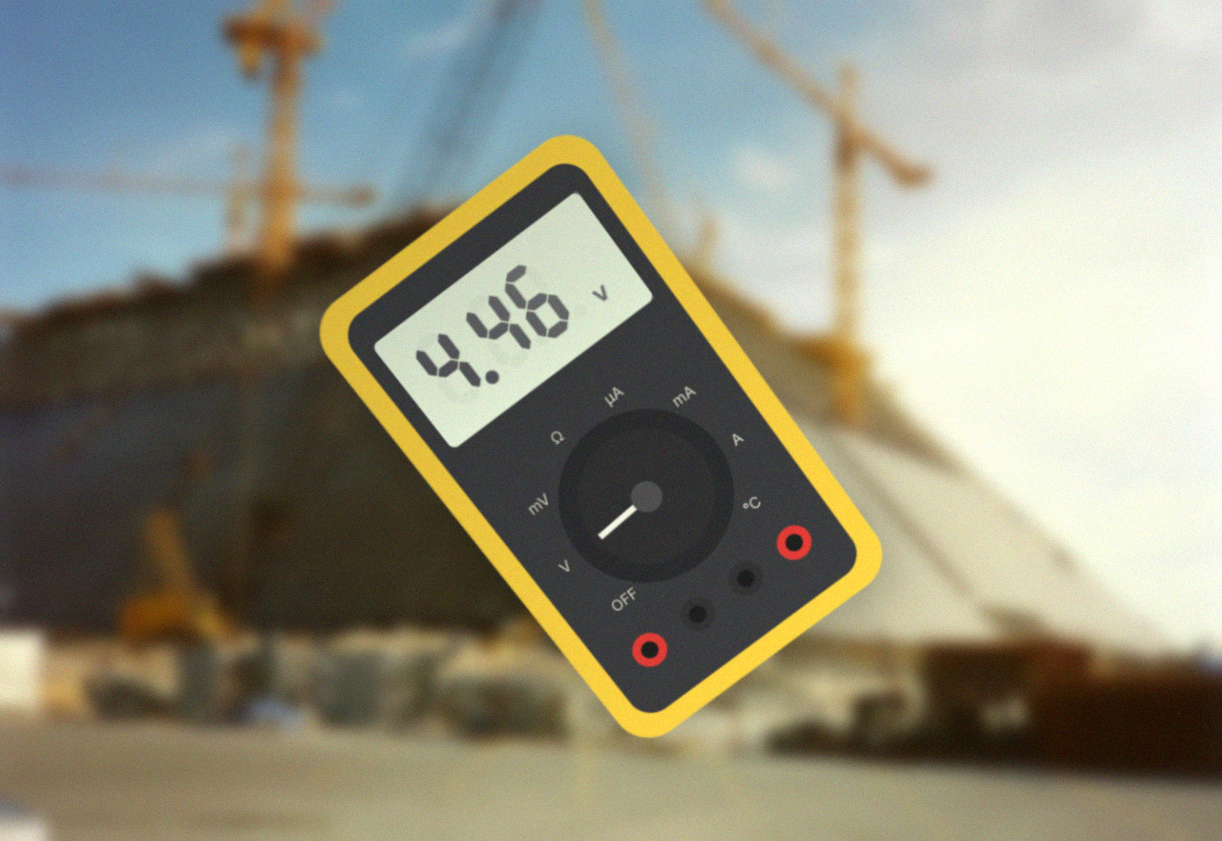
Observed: 4.46 V
